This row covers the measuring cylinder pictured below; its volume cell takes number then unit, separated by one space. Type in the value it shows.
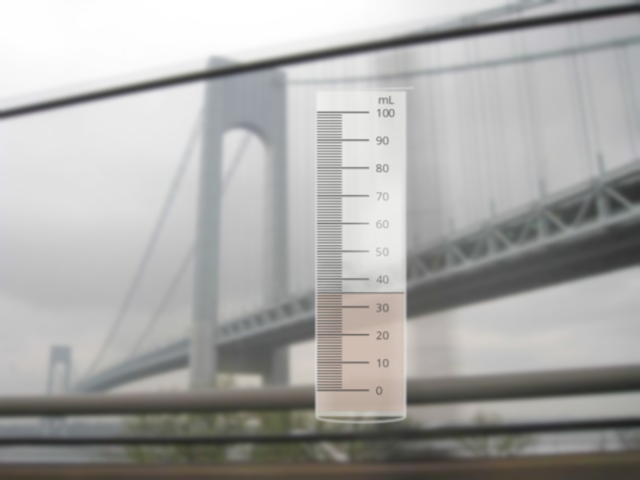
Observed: 35 mL
